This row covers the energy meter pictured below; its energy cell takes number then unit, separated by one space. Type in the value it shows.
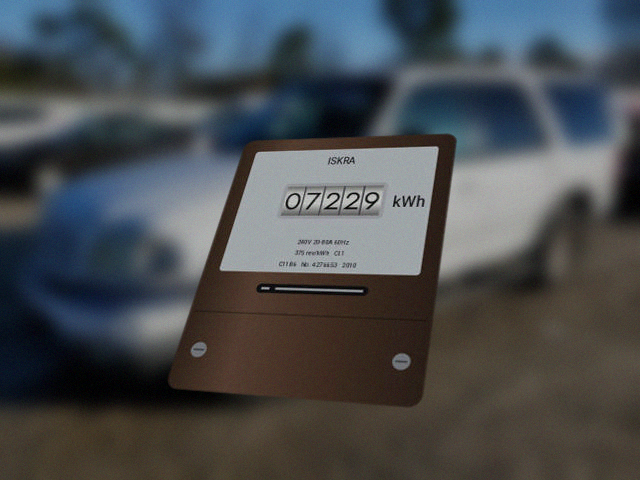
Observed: 7229 kWh
